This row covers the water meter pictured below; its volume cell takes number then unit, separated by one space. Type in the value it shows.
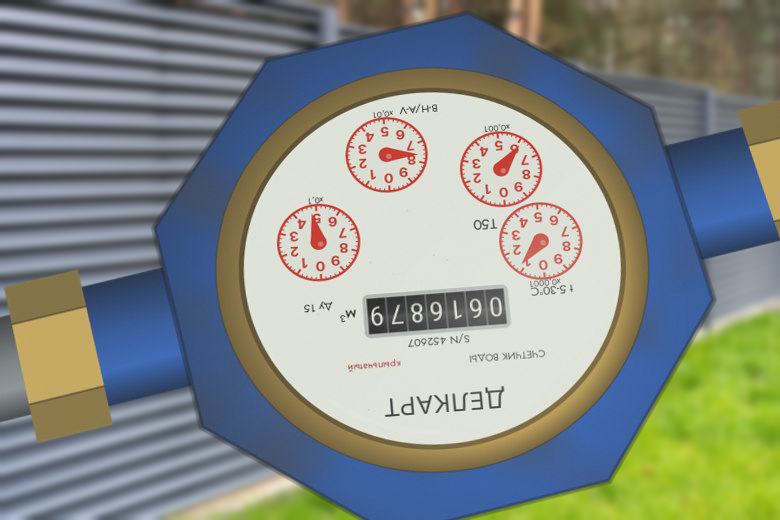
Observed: 616879.4761 m³
